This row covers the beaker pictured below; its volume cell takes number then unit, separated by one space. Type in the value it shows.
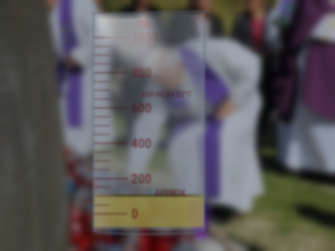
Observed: 100 mL
